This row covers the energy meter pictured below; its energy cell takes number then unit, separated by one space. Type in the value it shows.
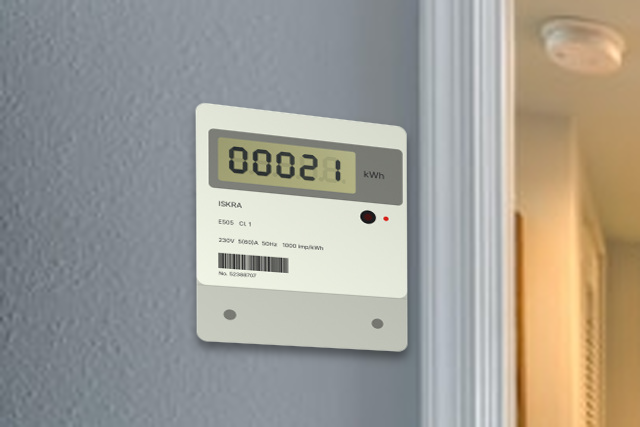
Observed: 21 kWh
